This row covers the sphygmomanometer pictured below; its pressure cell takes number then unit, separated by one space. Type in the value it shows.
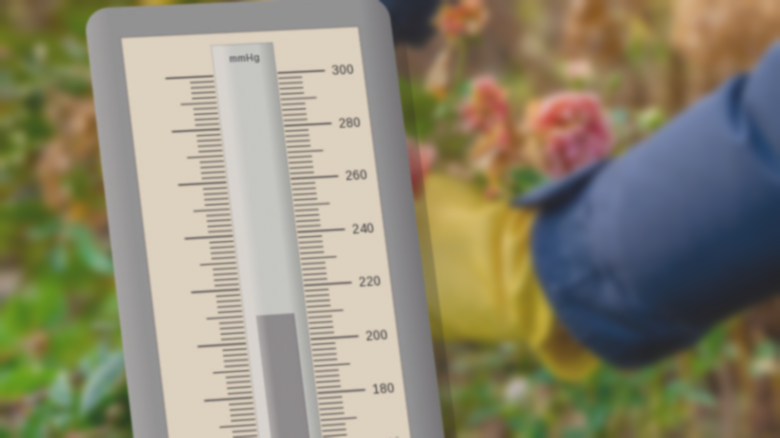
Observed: 210 mmHg
